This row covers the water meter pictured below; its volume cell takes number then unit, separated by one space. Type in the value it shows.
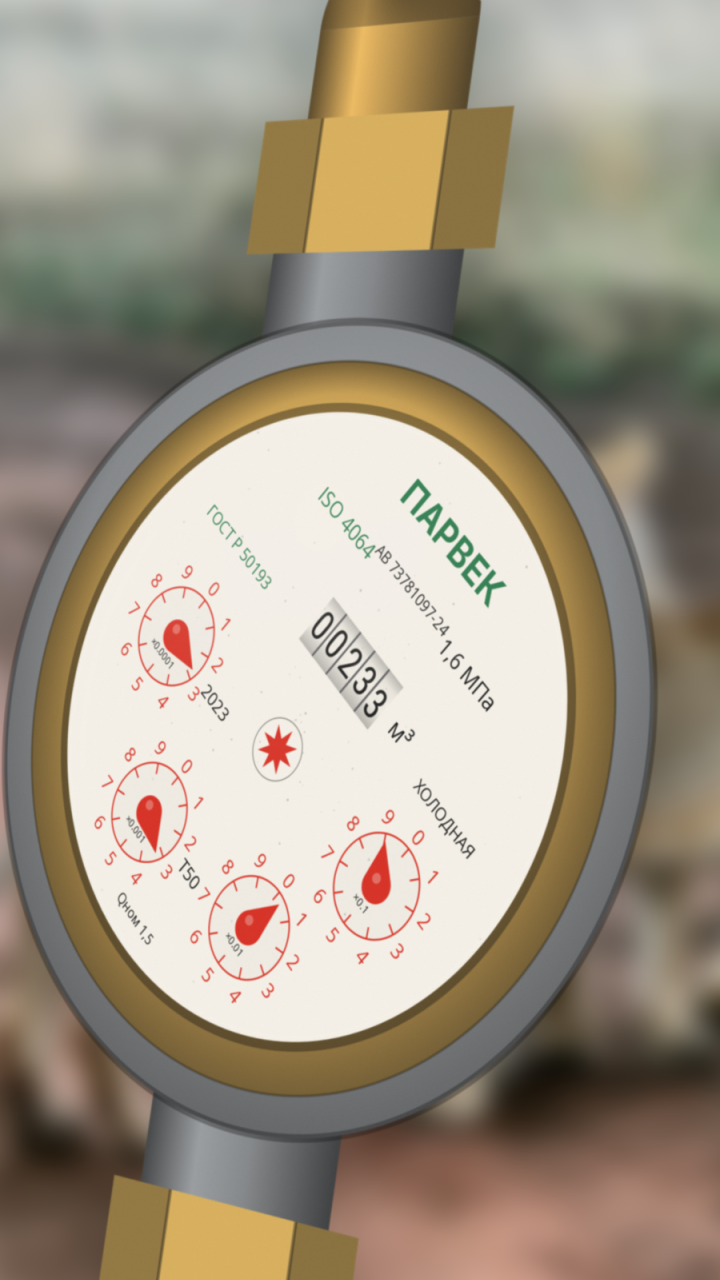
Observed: 232.9032 m³
